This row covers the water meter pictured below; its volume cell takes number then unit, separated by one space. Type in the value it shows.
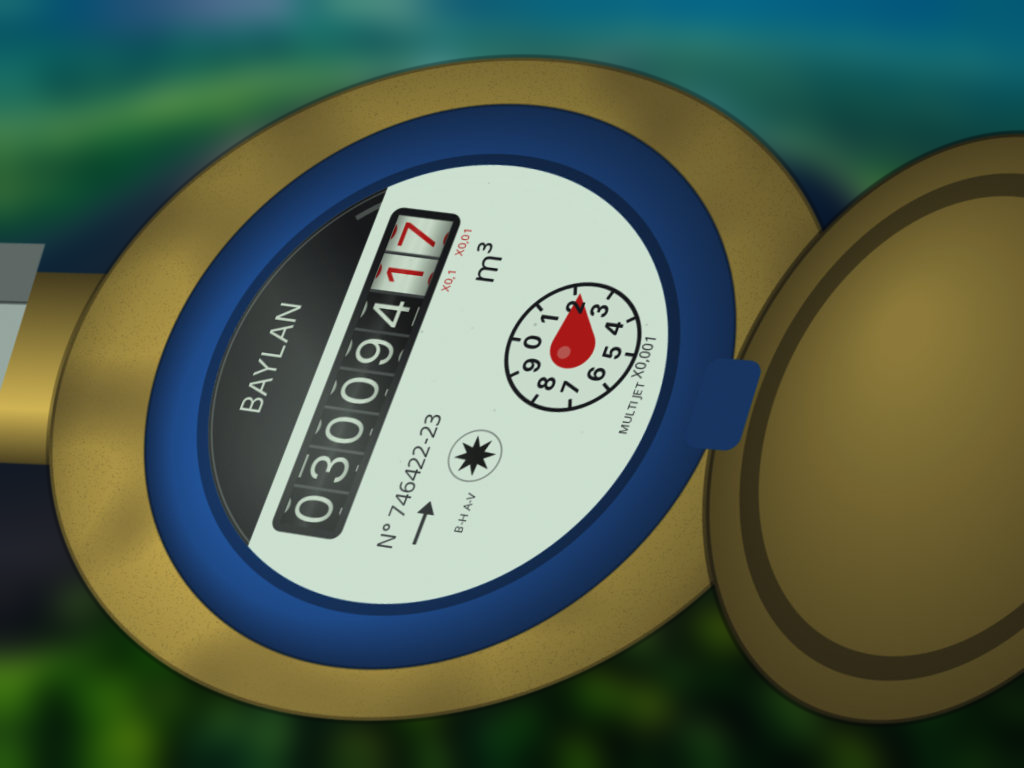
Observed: 30094.172 m³
